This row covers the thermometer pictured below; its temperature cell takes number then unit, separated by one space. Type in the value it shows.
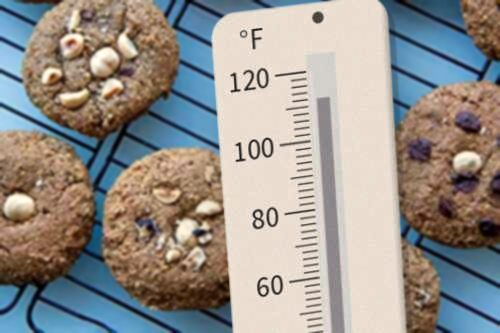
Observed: 112 °F
